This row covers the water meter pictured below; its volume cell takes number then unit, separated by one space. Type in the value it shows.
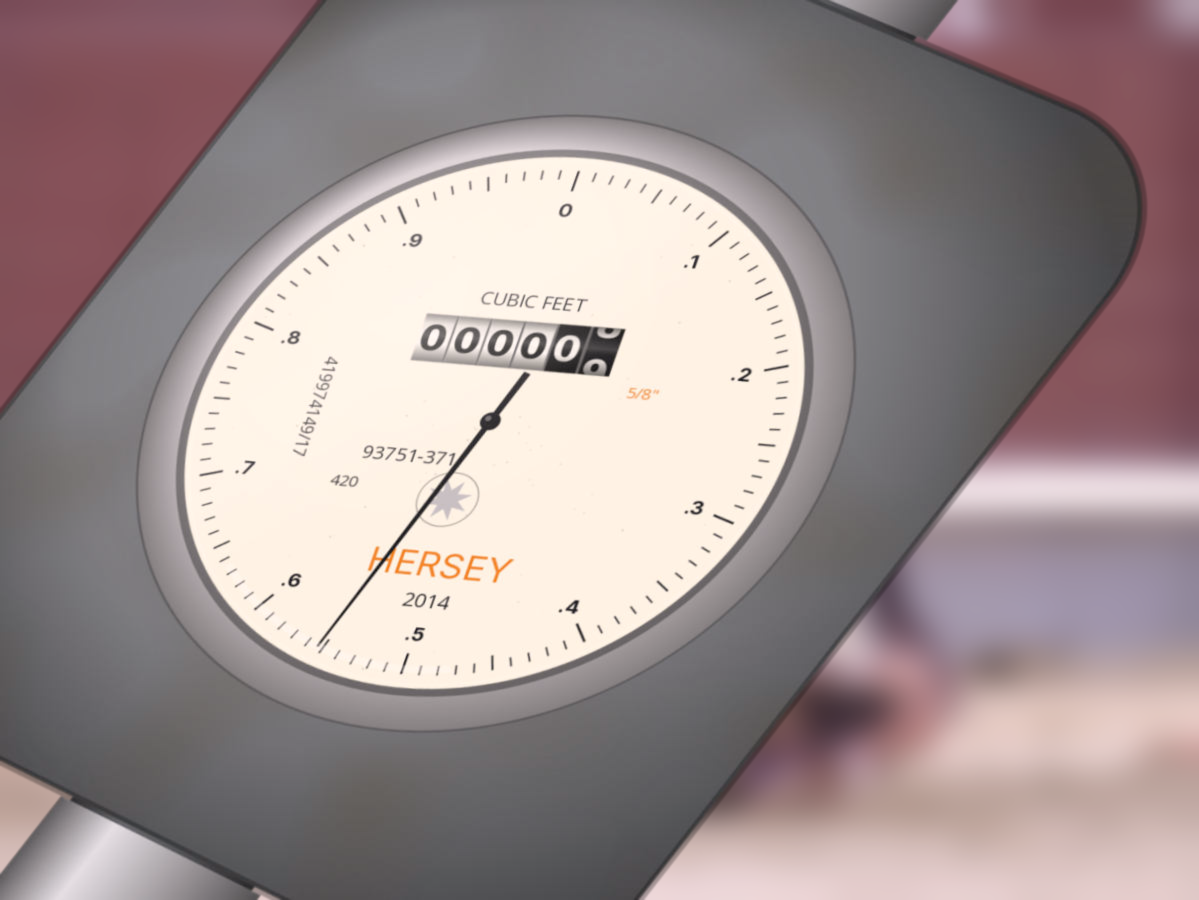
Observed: 8.55 ft³
